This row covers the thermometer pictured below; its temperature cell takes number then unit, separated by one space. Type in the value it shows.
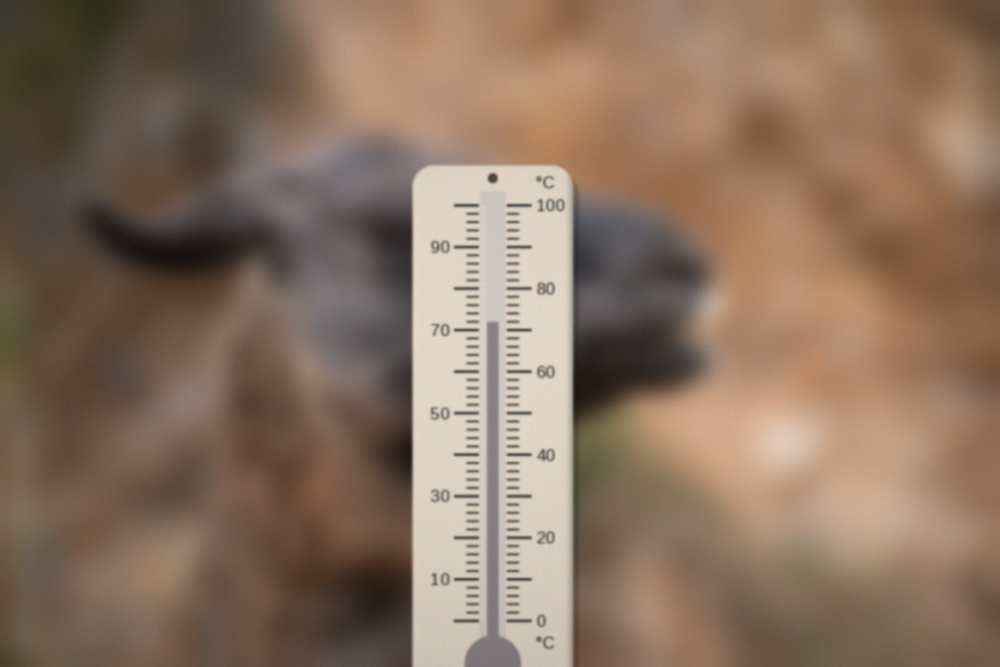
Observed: 72 °C
